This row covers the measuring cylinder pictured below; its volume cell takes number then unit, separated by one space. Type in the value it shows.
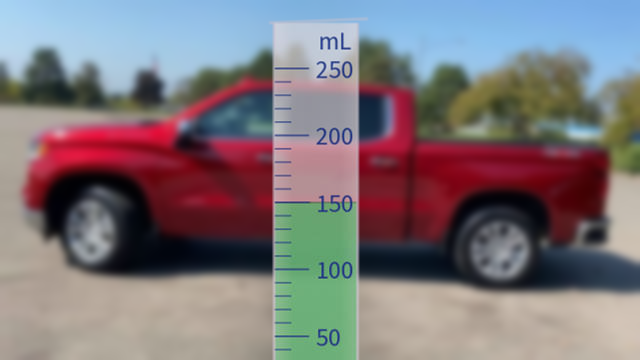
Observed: 150 mL
